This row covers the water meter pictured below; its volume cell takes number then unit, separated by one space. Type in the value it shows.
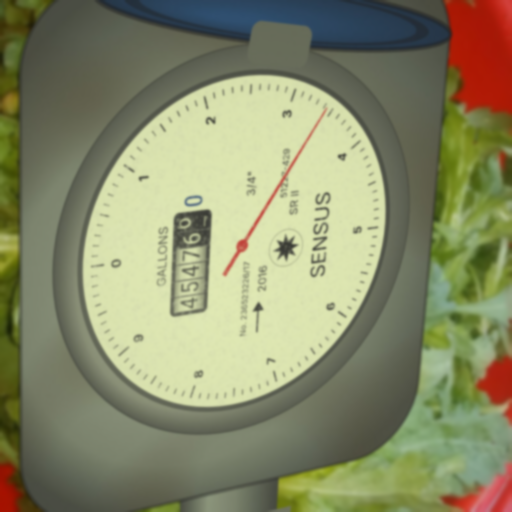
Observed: 4547663.4 gal
